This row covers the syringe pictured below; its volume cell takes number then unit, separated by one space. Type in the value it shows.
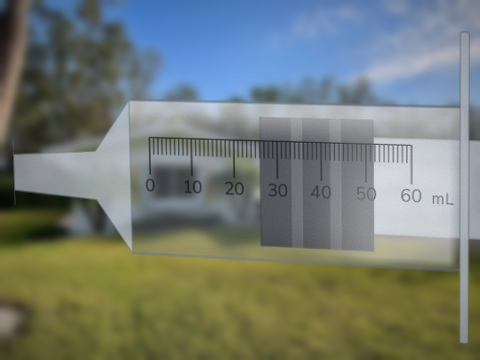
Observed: 26 mL
